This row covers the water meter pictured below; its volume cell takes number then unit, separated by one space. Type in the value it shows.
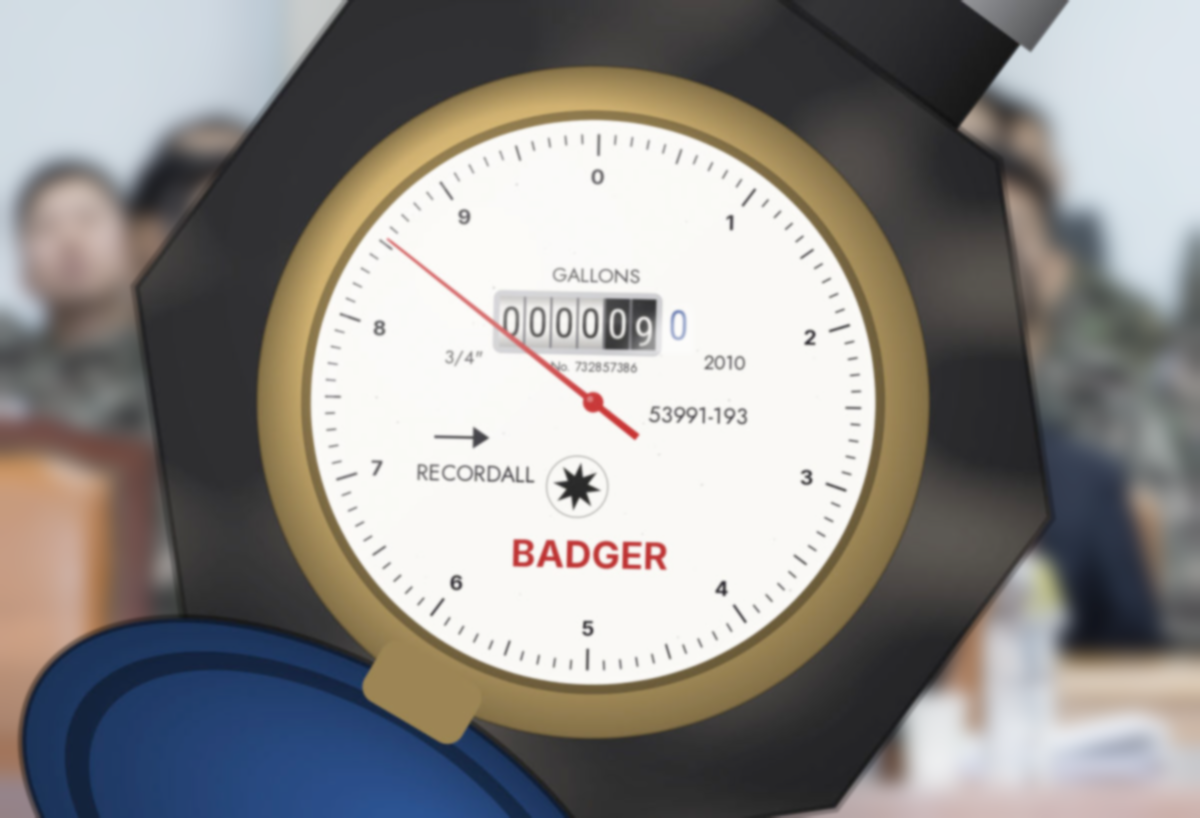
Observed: 88.5 gal
